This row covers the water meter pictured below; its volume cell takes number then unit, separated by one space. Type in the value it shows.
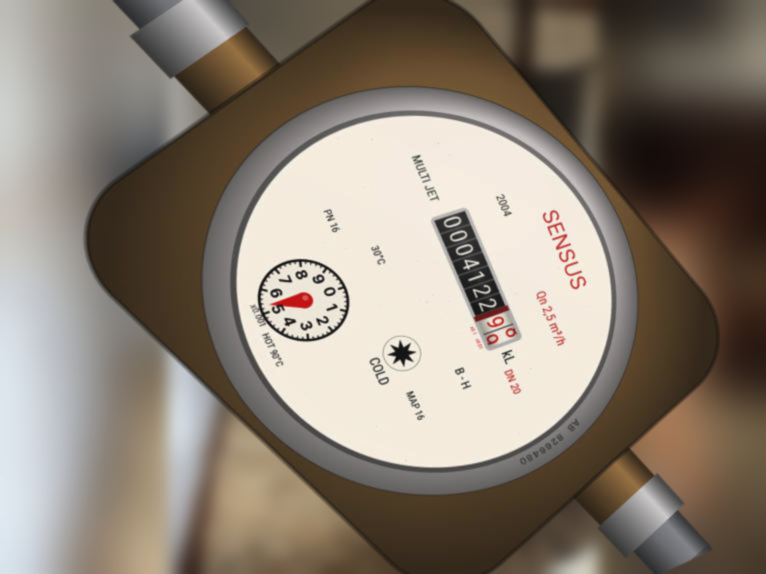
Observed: 4122.985 kL
